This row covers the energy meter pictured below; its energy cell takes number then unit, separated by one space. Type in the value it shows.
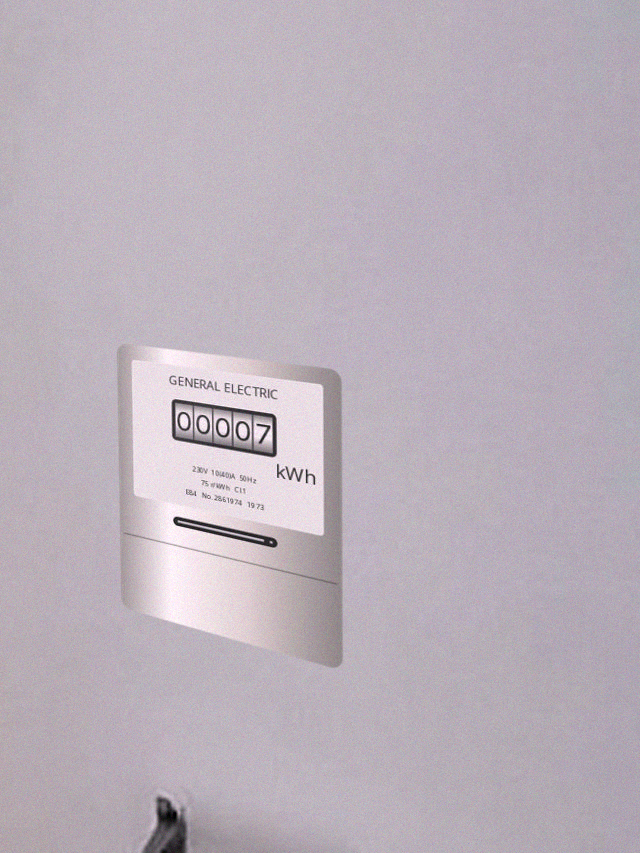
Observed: 7 kWh
